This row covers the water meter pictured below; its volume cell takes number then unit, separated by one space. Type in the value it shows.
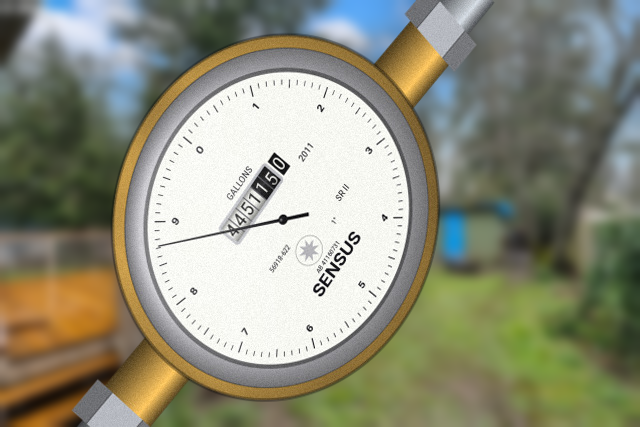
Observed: 4451148.7 gal
